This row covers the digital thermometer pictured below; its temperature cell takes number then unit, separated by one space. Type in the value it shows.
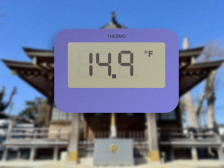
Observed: 14.9 °F
